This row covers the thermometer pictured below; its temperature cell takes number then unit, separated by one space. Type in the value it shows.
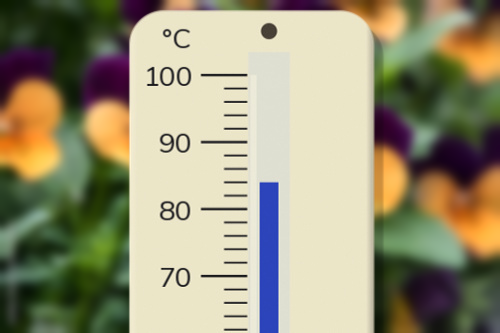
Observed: 84 °C
